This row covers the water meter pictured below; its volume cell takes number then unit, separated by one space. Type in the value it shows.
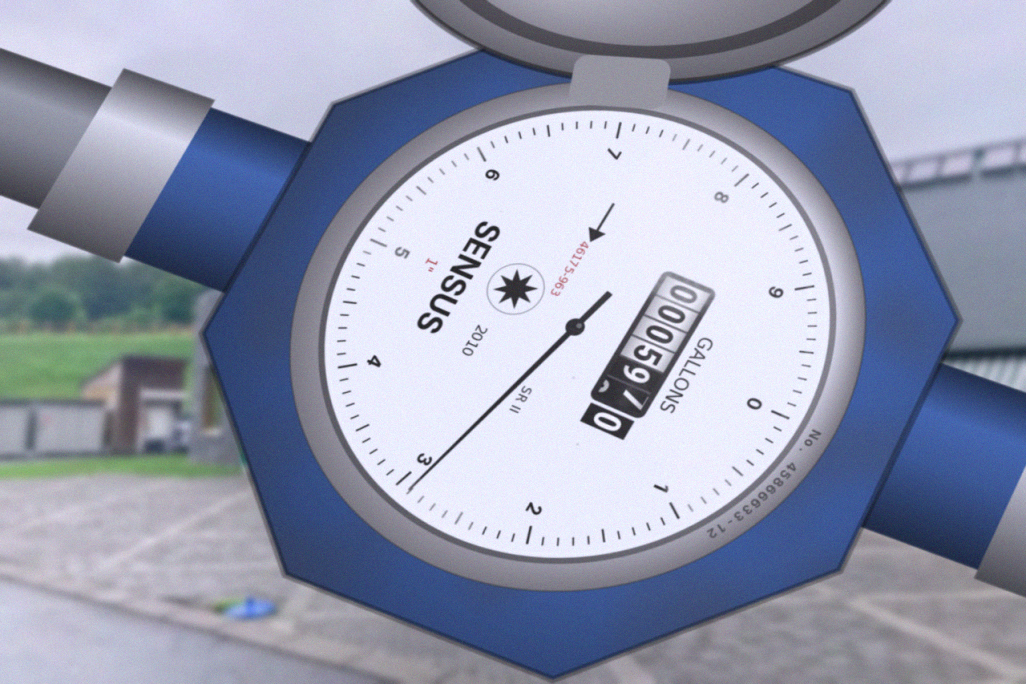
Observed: 5972.9 gal
